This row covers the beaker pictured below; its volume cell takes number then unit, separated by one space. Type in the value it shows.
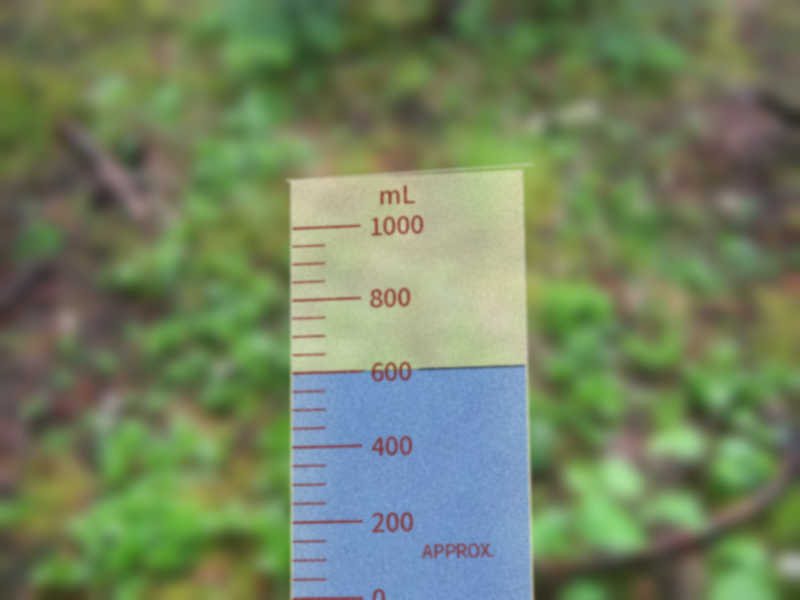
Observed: 600 mL
